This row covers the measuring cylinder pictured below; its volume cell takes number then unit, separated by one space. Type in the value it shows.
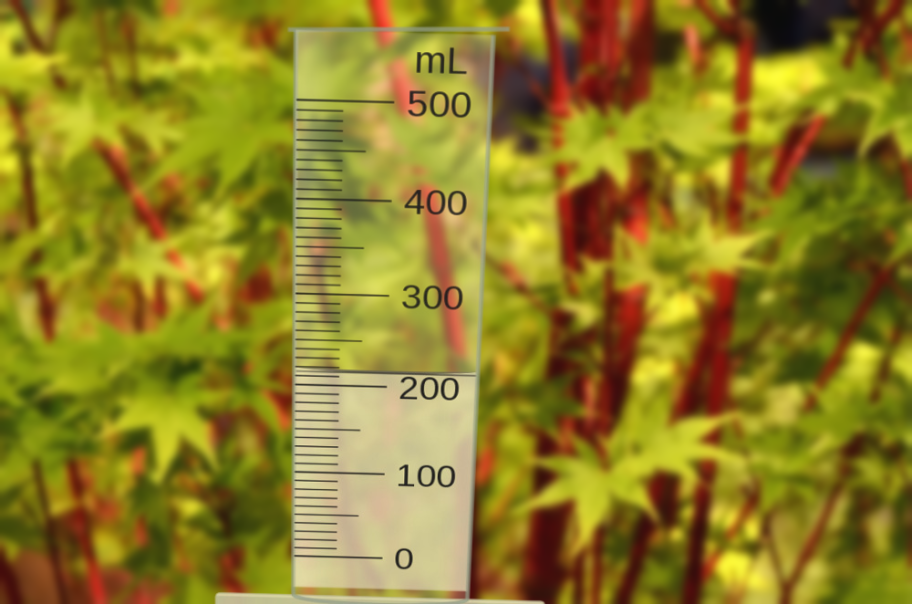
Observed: 215 mL
